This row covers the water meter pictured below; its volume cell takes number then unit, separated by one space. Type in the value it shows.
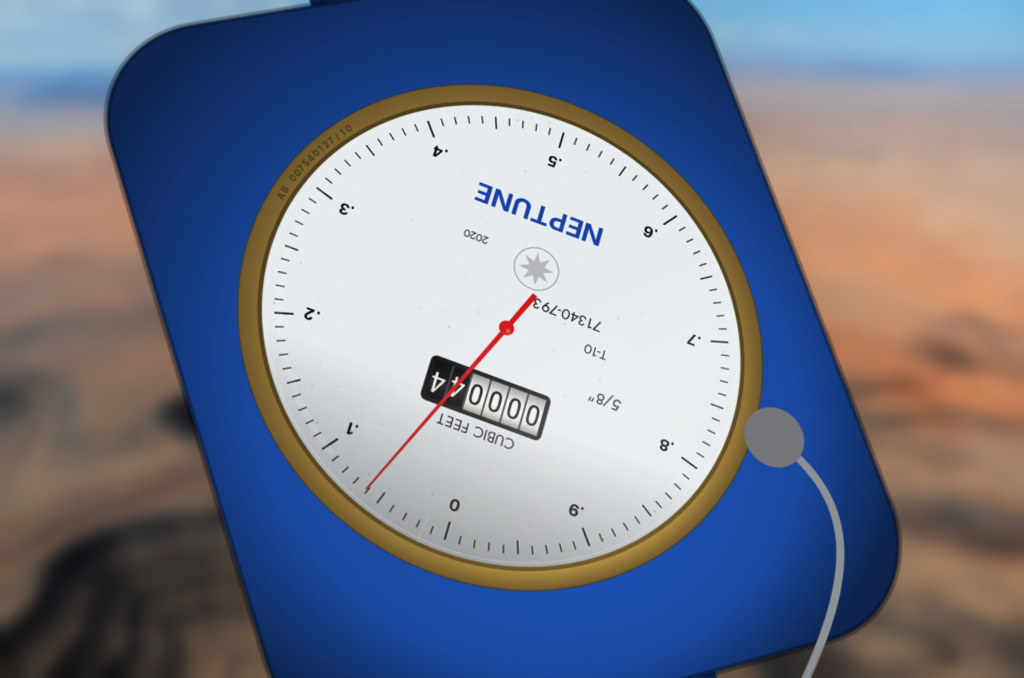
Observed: 44.06 ft³
